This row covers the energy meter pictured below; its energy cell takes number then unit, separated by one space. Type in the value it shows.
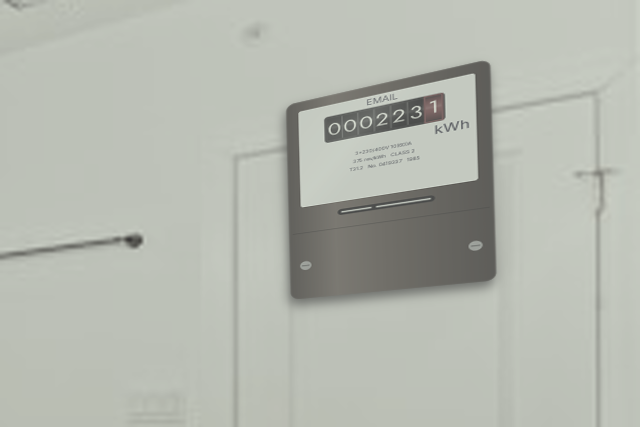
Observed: 223.1 kWh
